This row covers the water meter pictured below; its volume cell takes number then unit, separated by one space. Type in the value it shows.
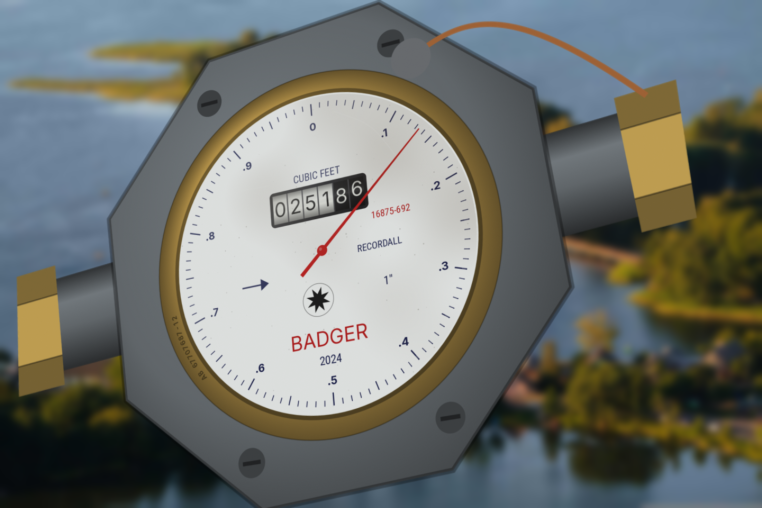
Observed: 25186.13 ft³
